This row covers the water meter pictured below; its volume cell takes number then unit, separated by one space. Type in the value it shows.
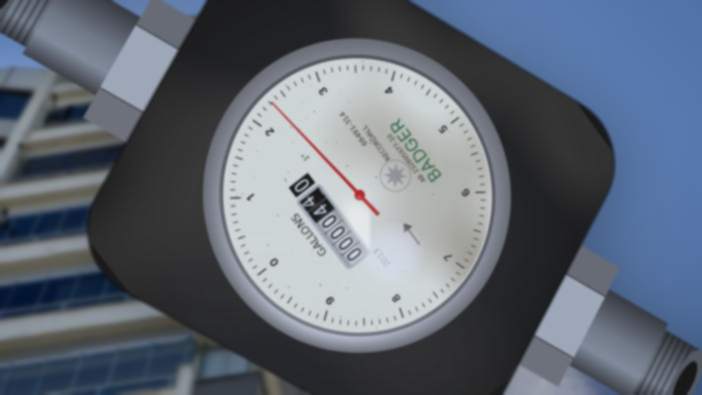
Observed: 442.3 gal
